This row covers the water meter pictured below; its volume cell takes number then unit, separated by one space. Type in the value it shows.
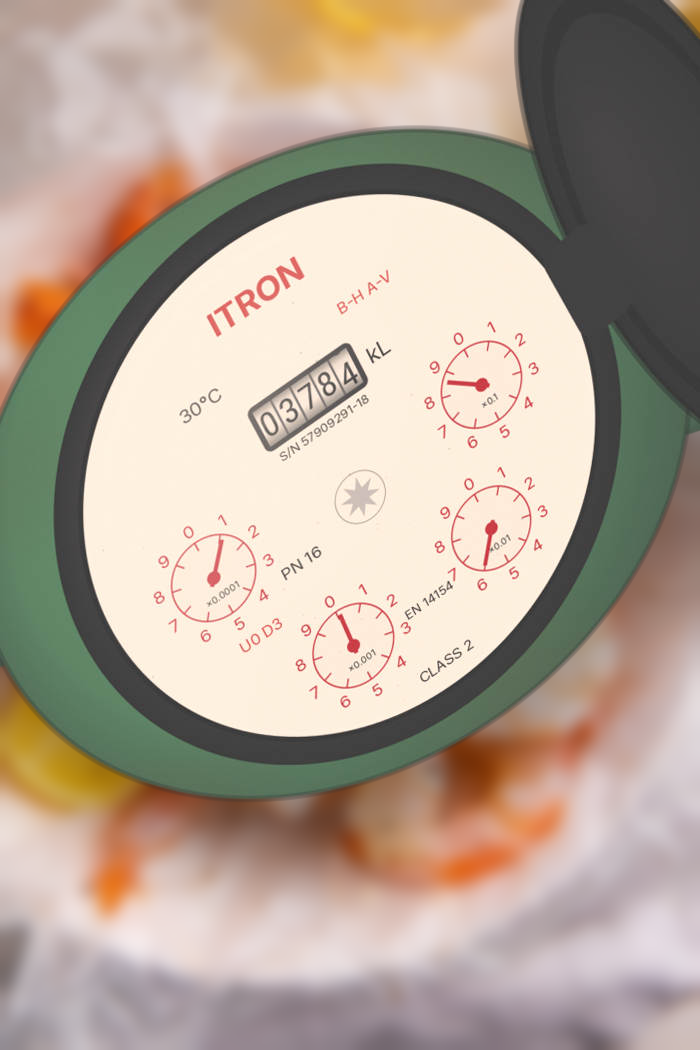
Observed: 3783.8601 kL
